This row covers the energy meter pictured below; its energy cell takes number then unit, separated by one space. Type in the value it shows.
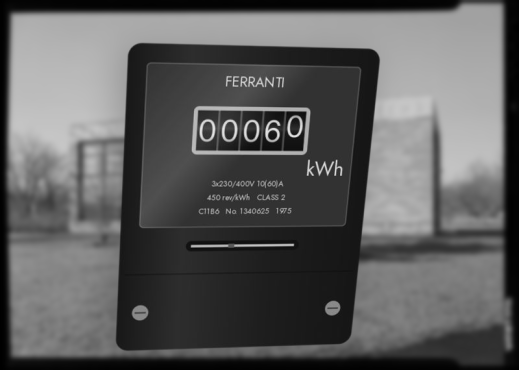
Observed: 60 kWh
